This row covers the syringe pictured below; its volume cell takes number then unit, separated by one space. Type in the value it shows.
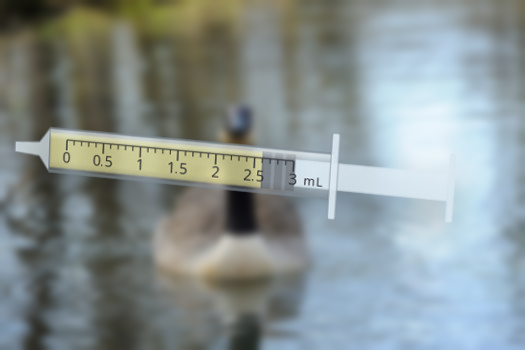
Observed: 2.6 mL
